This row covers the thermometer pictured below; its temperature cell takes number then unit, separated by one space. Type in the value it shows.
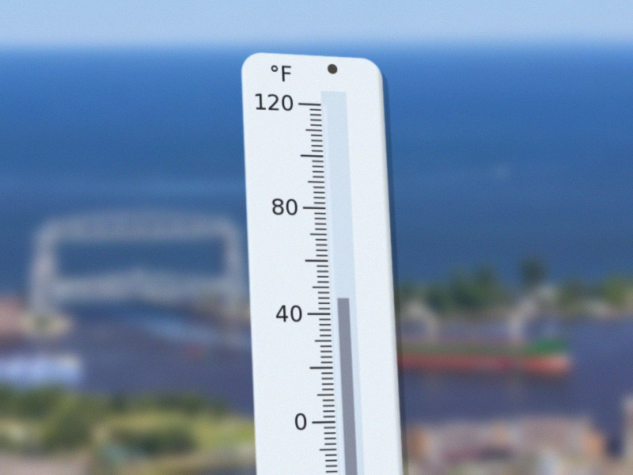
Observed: 46 °F
